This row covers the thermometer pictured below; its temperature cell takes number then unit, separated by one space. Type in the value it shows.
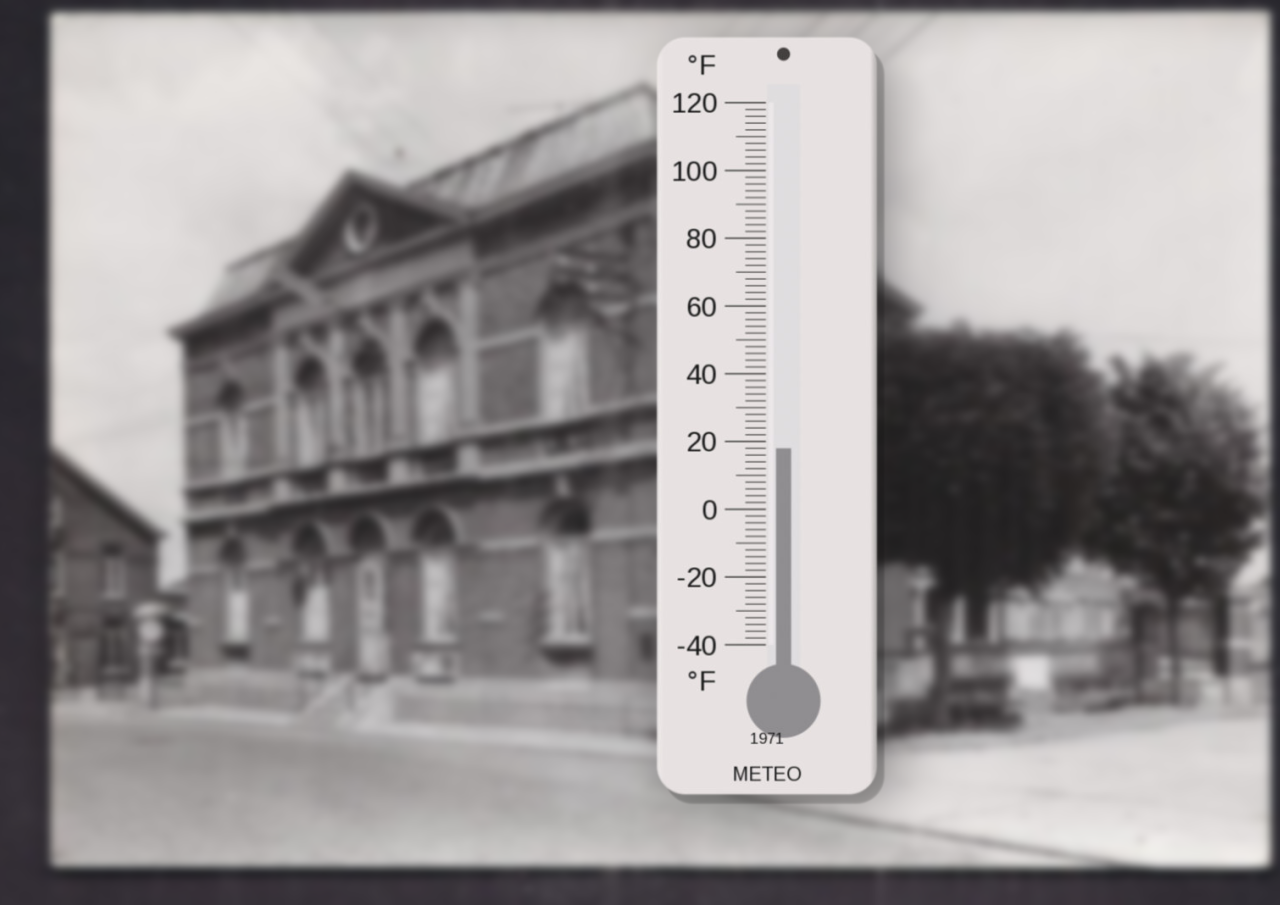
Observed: 18 °F
